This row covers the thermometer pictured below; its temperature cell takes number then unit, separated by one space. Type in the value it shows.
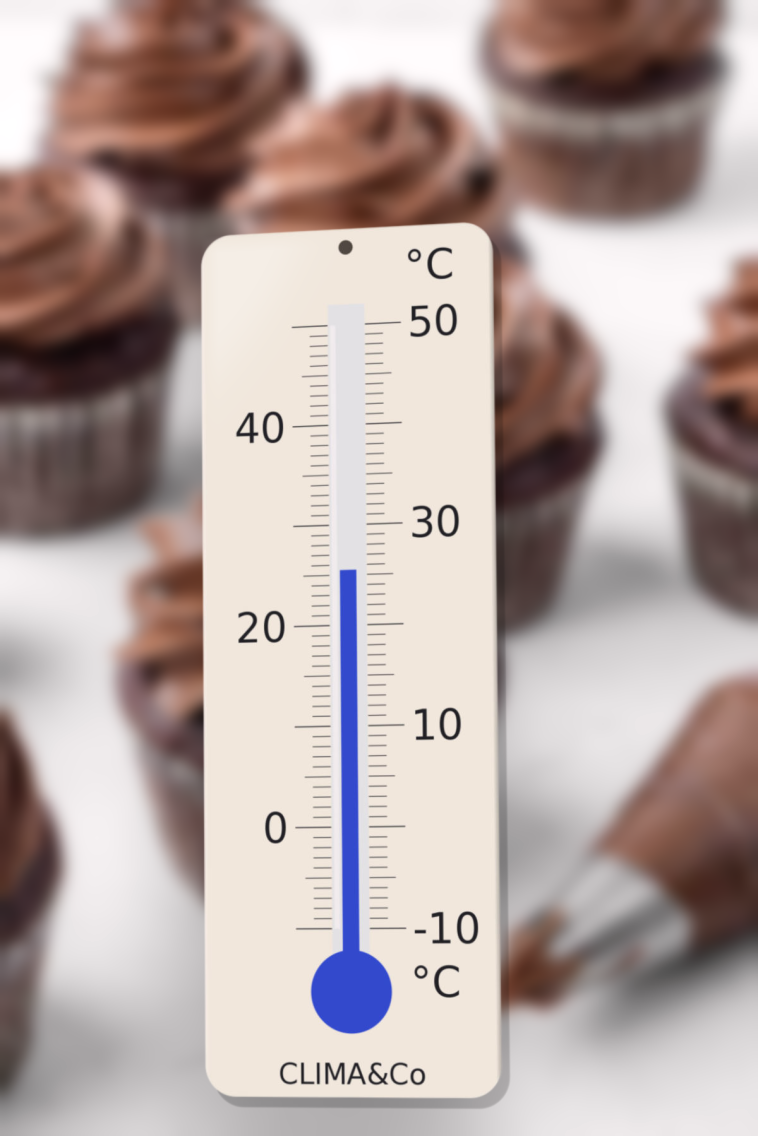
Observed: 25.5 °C
